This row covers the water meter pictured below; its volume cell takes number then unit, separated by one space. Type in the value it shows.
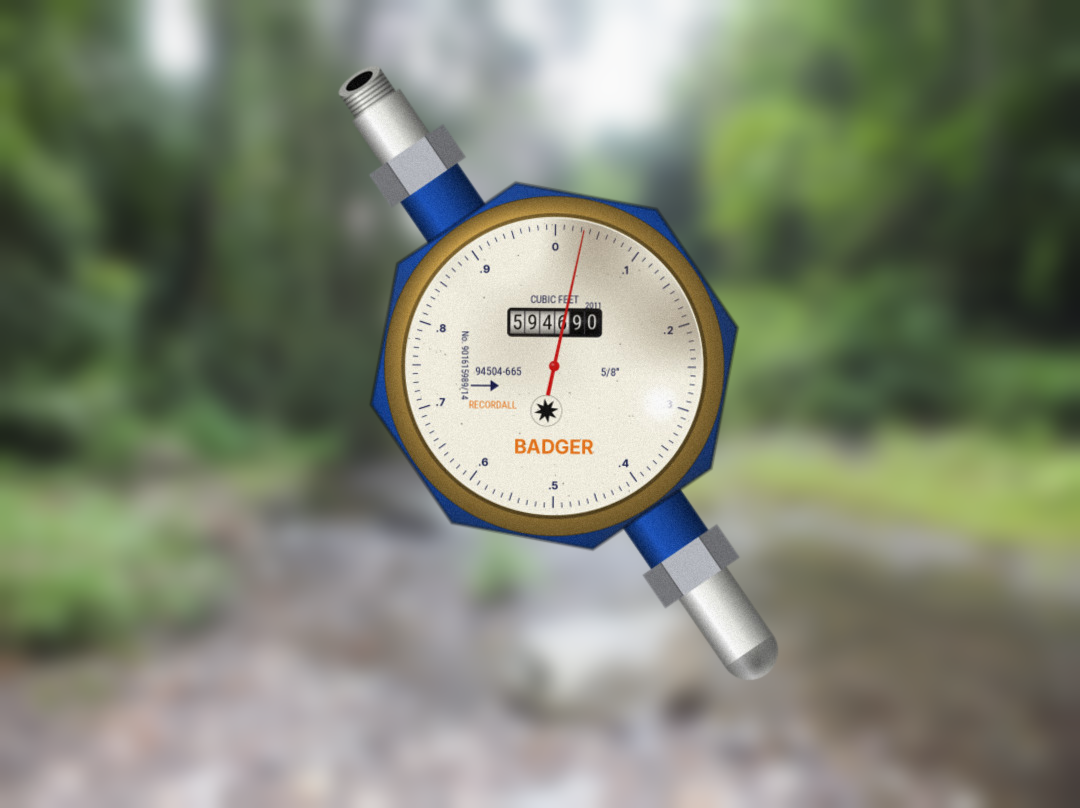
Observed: 594690.03 ft³
